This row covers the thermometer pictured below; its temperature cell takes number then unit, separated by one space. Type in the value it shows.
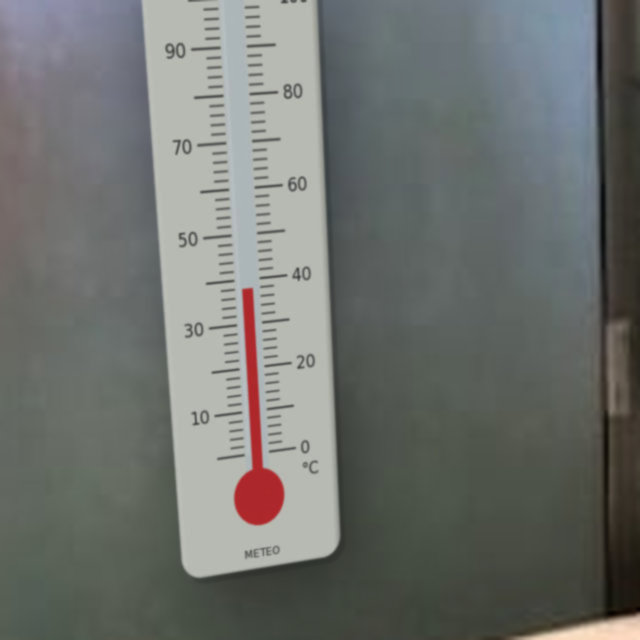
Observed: 38 °C
